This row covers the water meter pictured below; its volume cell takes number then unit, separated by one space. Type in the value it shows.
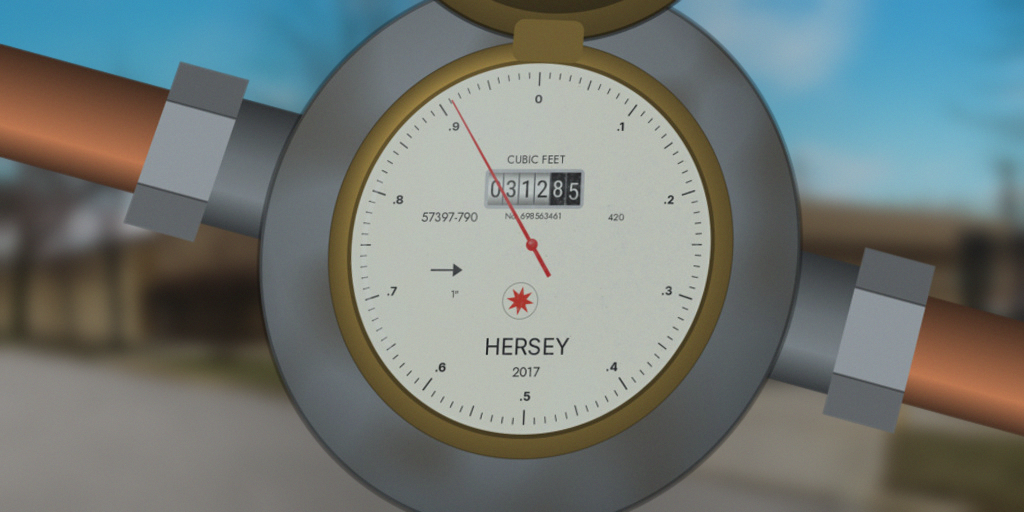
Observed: 31284.91 ft³
